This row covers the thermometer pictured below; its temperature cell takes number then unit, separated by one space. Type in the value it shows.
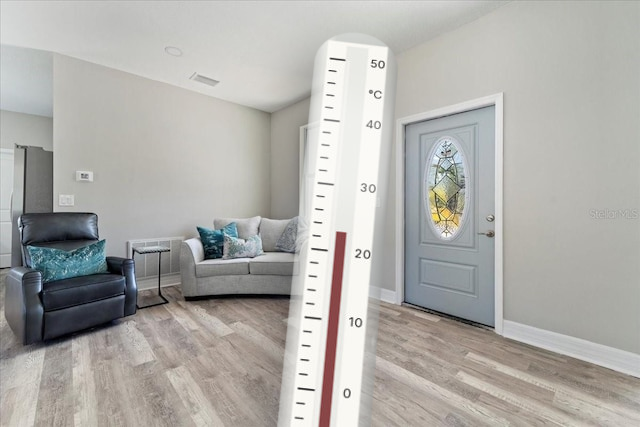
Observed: 23 °C
